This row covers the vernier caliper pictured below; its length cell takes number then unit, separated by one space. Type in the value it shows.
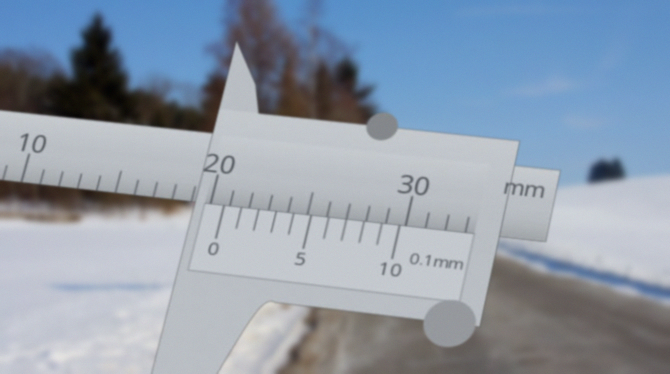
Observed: 20.7 mm
